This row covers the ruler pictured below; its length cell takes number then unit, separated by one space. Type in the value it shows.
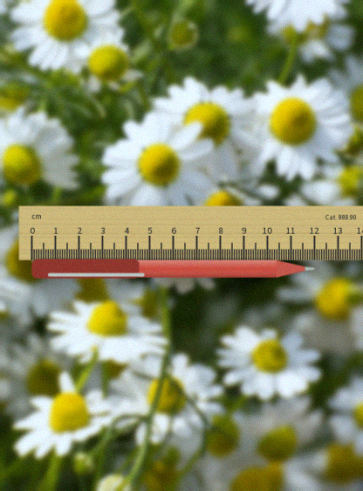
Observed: 12 cm
